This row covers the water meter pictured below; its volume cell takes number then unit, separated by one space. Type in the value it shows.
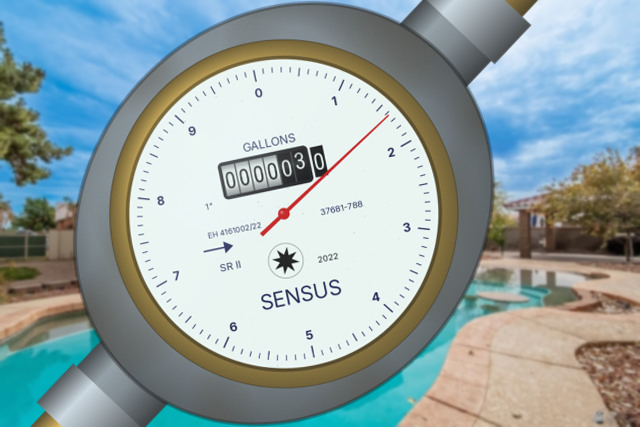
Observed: 31.6 gal
